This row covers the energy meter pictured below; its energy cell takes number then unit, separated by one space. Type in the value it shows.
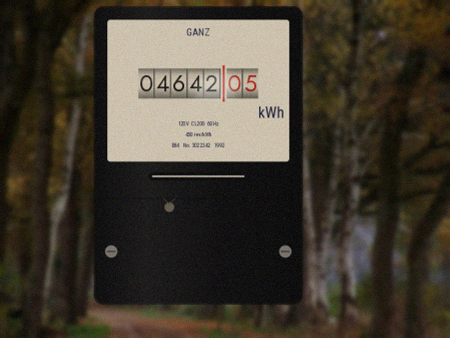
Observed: 4642.05 kWh
